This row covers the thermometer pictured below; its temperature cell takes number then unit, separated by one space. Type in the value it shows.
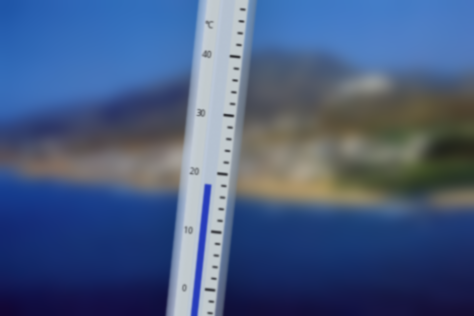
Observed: 18 °C
